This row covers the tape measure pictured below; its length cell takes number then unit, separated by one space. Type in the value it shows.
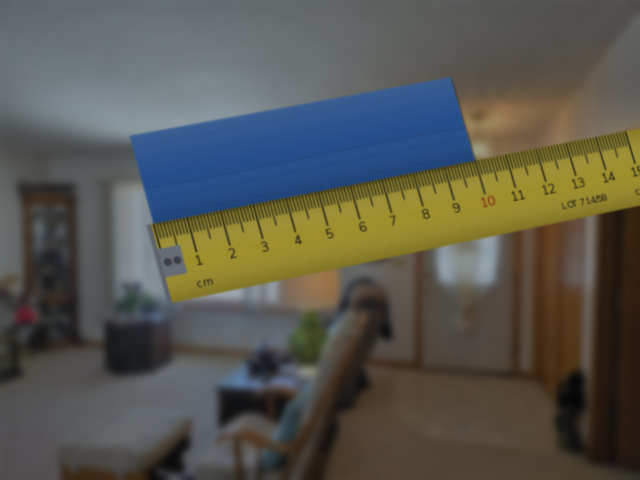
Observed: 10 cm
